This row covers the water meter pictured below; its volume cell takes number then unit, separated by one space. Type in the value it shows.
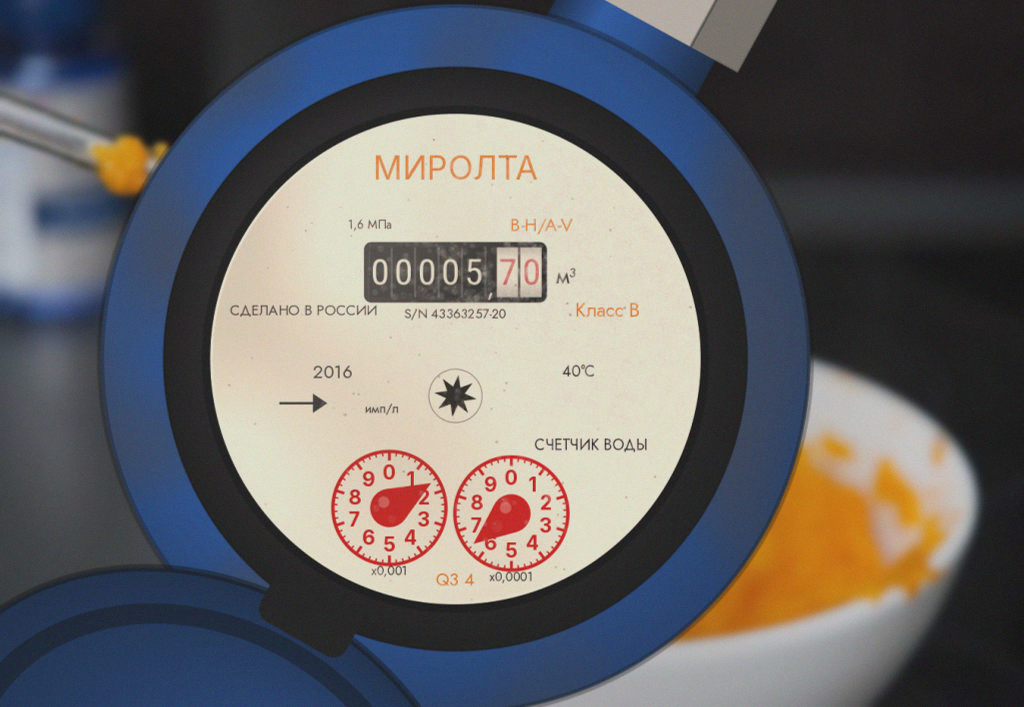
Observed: 5.7016 m³
